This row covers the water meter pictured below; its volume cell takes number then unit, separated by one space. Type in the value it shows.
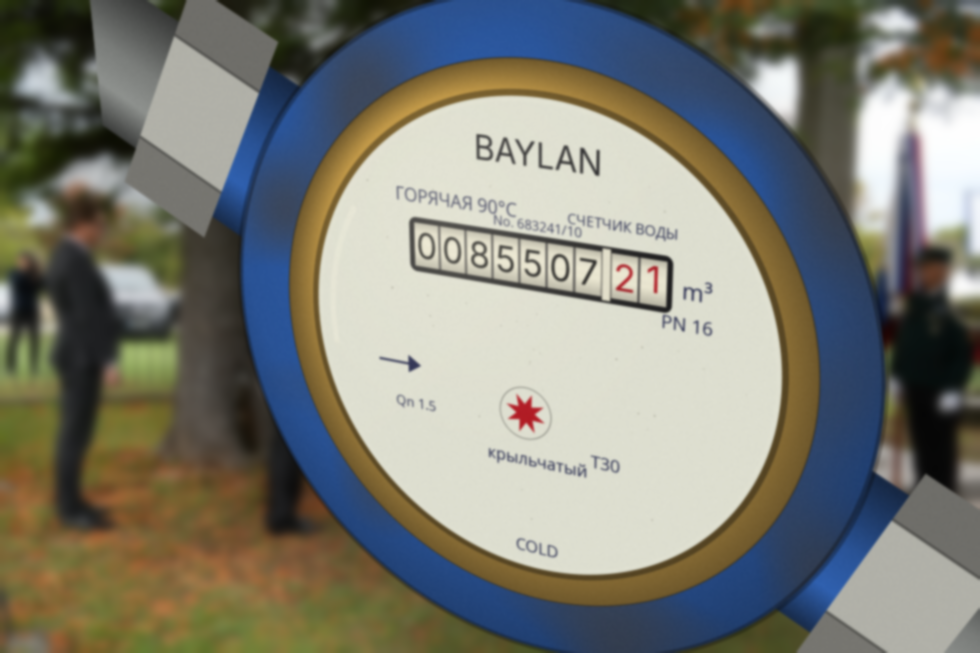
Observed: 85507.21 m³
